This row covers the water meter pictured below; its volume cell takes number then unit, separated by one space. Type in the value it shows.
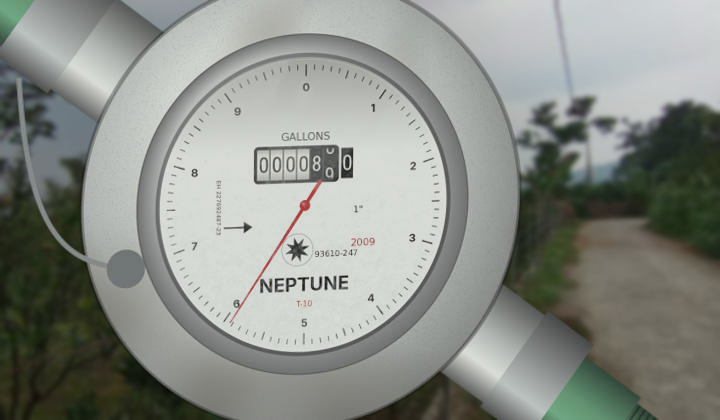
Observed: 885.9 gal
